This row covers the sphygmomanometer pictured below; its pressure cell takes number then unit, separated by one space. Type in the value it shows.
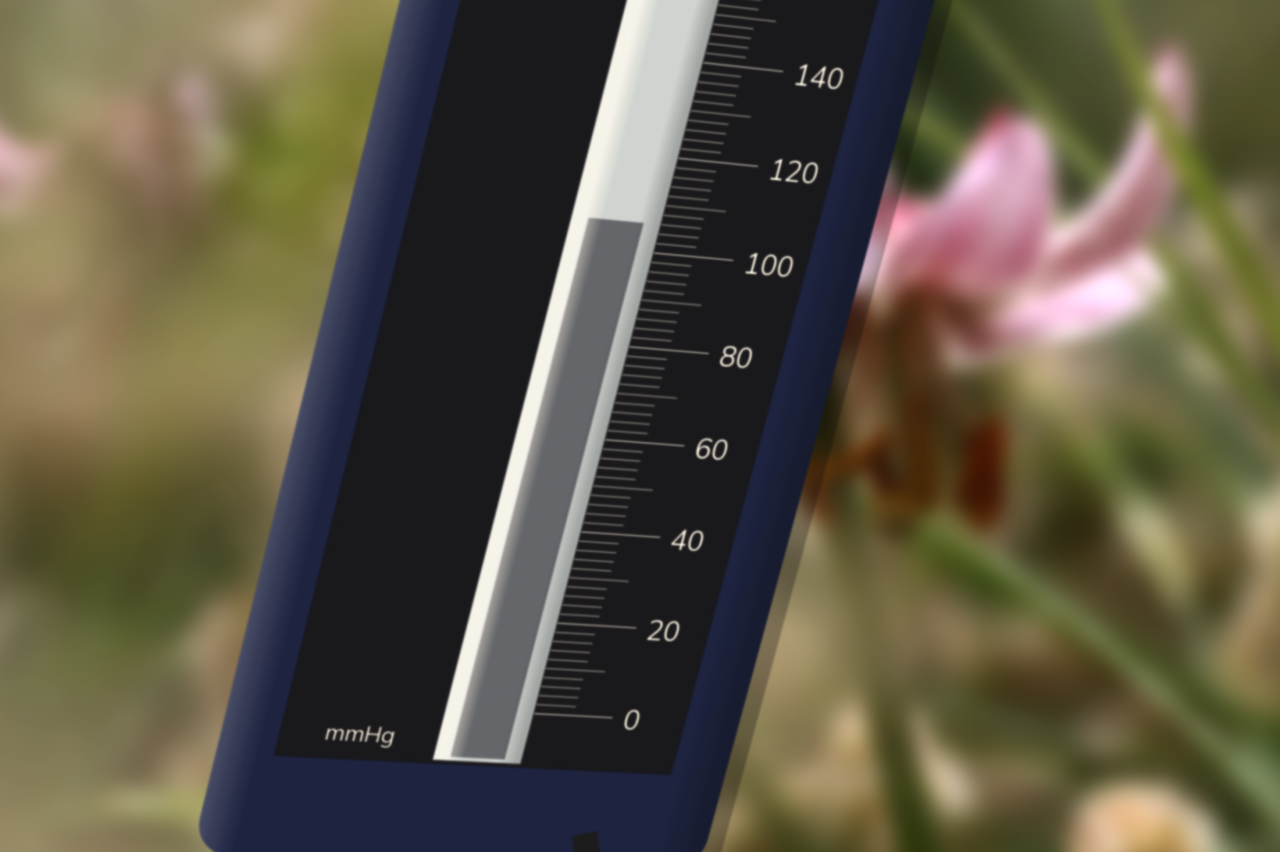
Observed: 106 mmHg
